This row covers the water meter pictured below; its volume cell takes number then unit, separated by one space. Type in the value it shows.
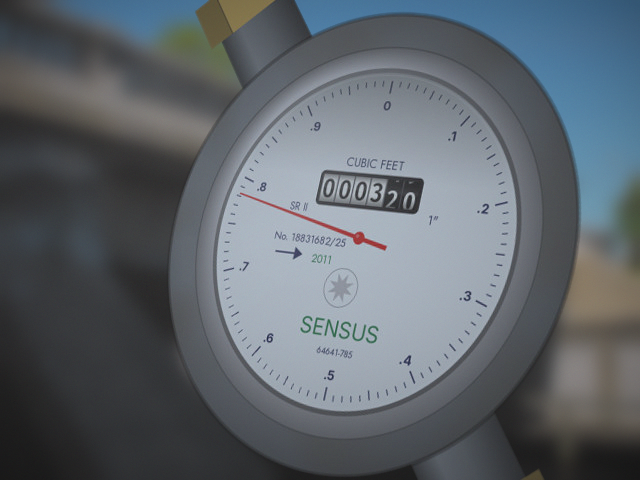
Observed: 319.78 ft³
